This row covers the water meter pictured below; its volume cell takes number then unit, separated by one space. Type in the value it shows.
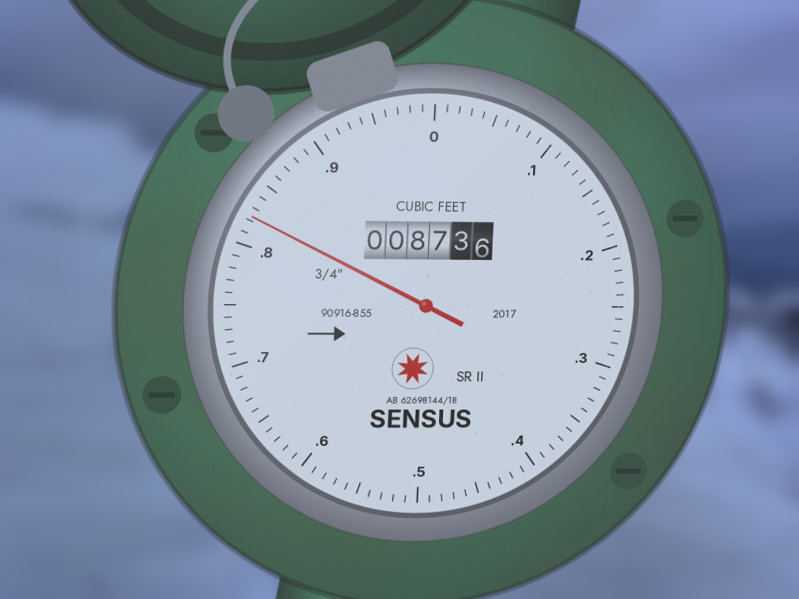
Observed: 8735.82 ft³
